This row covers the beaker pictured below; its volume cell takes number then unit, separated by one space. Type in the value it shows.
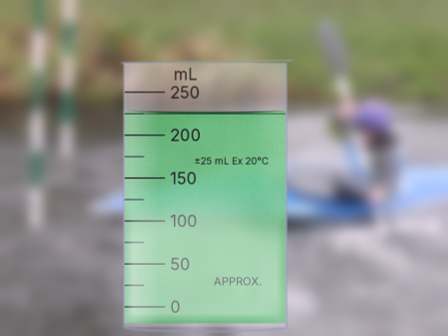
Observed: 225 mL
